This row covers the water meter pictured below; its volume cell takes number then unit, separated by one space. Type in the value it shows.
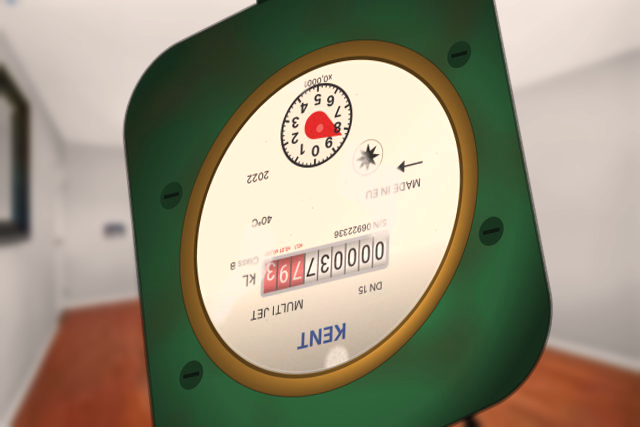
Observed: 37.7928 kL
